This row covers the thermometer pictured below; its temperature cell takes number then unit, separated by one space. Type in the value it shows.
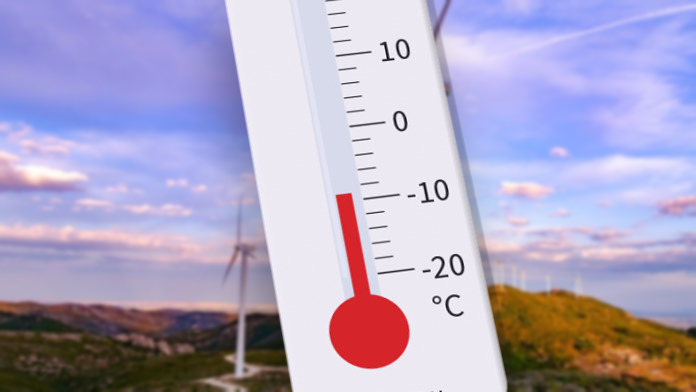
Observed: -9 °C
